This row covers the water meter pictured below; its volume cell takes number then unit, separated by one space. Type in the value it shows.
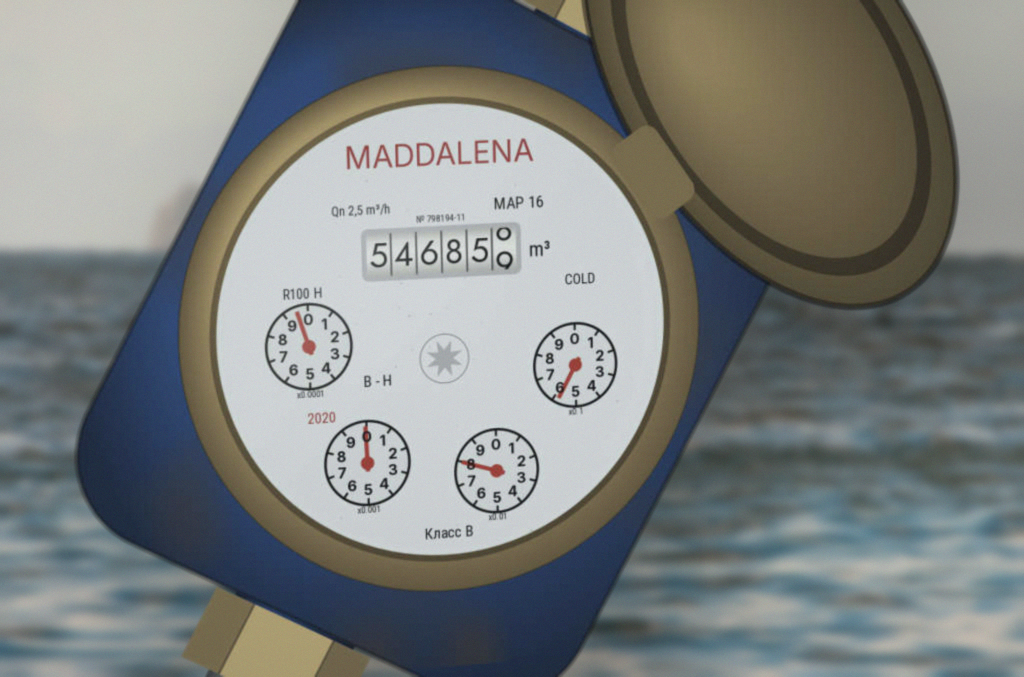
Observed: 546858.5799 m³
